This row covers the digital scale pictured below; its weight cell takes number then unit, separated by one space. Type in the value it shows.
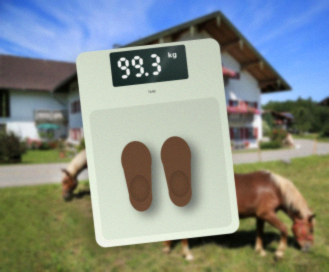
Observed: 99.3 kg
